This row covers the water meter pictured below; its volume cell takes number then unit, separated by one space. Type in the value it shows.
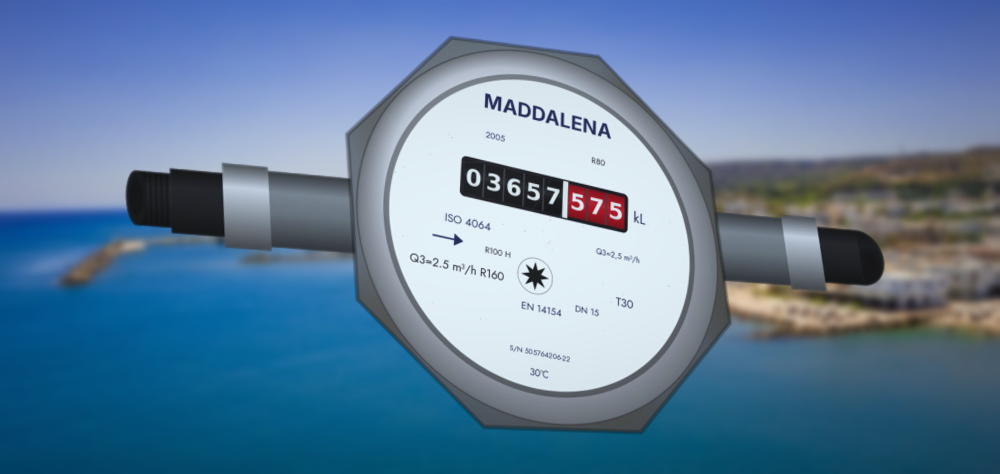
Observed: 3657.575 kL
